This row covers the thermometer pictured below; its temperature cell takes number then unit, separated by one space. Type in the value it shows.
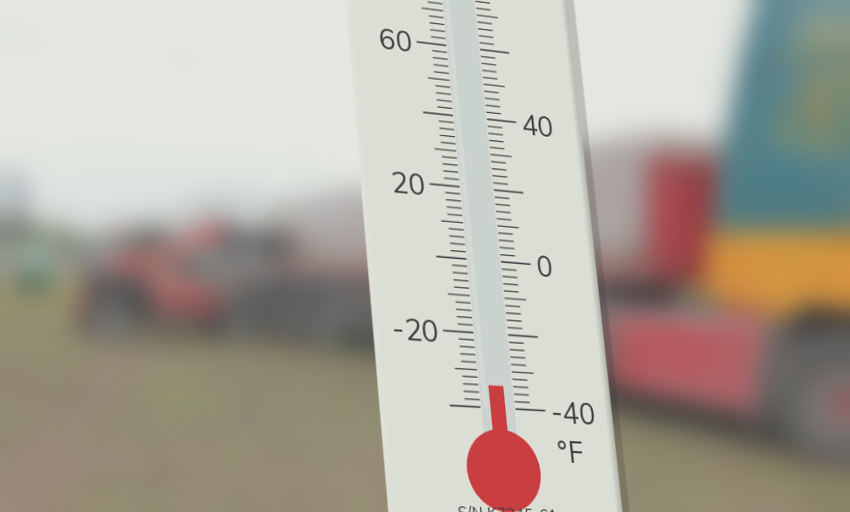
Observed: -34 °F
